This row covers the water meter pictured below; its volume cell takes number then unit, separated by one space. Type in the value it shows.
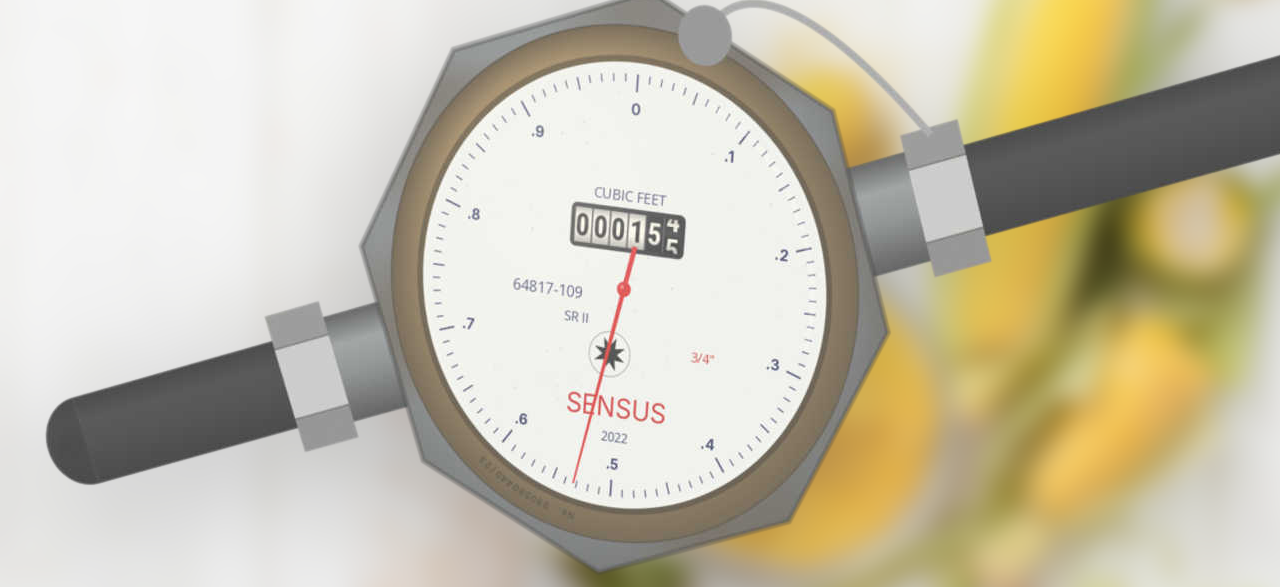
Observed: 154.53 ft³
